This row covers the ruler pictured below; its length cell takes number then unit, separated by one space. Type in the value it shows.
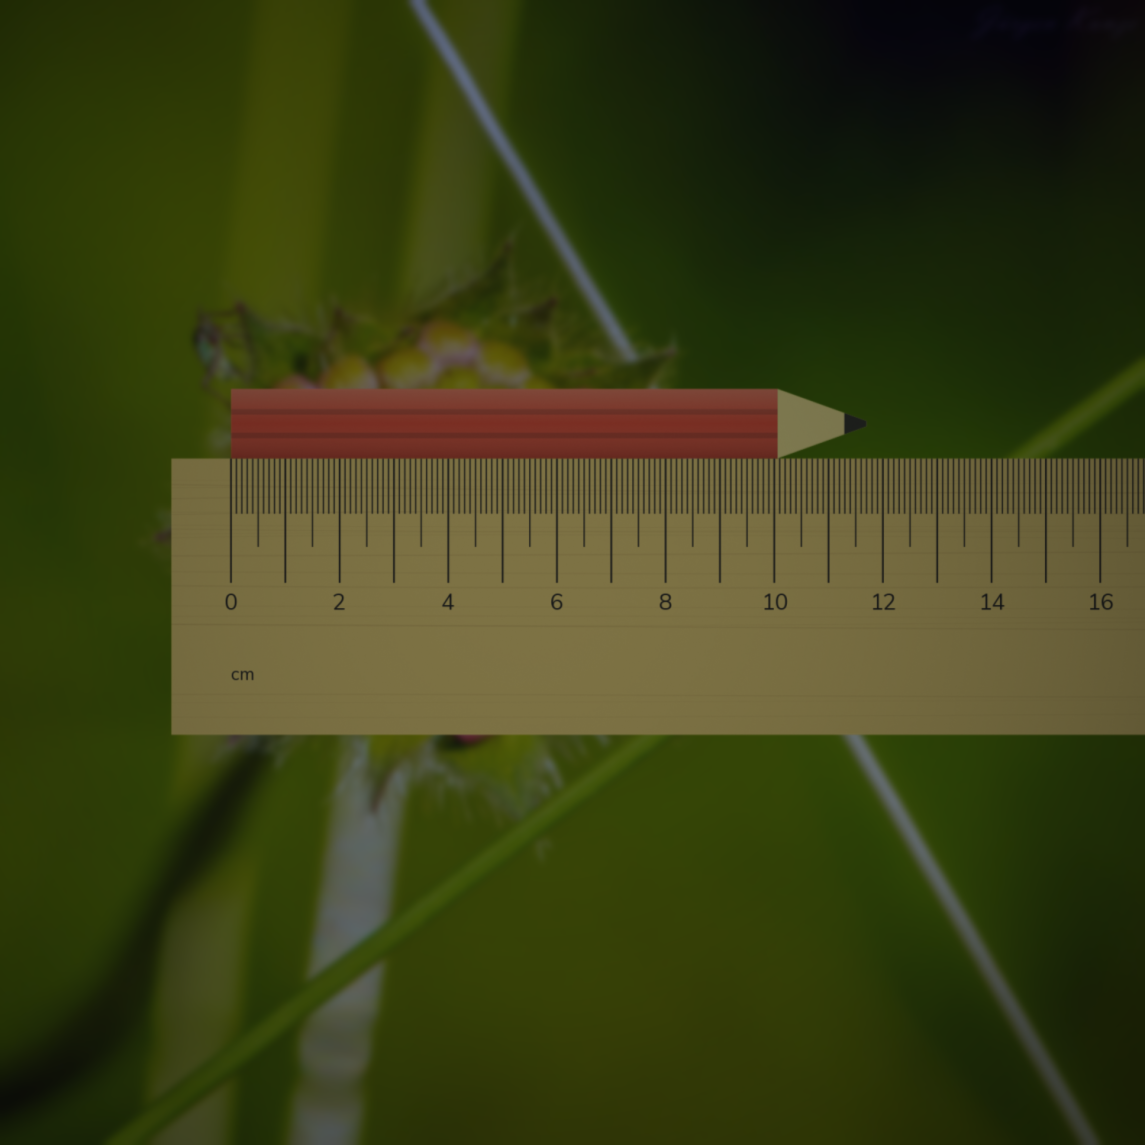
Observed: 11.7 cm
